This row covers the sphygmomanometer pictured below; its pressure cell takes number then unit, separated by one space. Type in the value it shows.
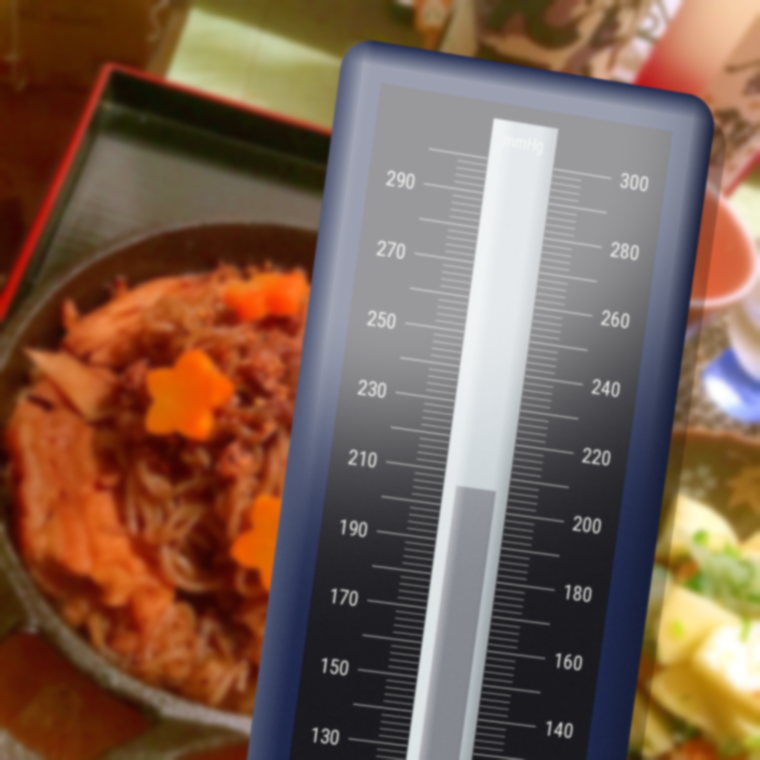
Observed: 206 mmHg
